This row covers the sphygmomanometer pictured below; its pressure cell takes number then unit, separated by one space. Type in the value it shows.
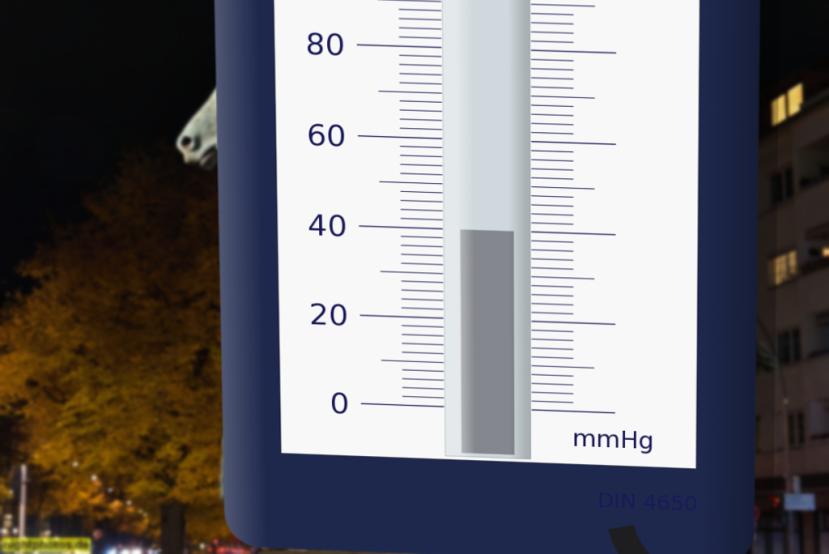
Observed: 40 mmHg
